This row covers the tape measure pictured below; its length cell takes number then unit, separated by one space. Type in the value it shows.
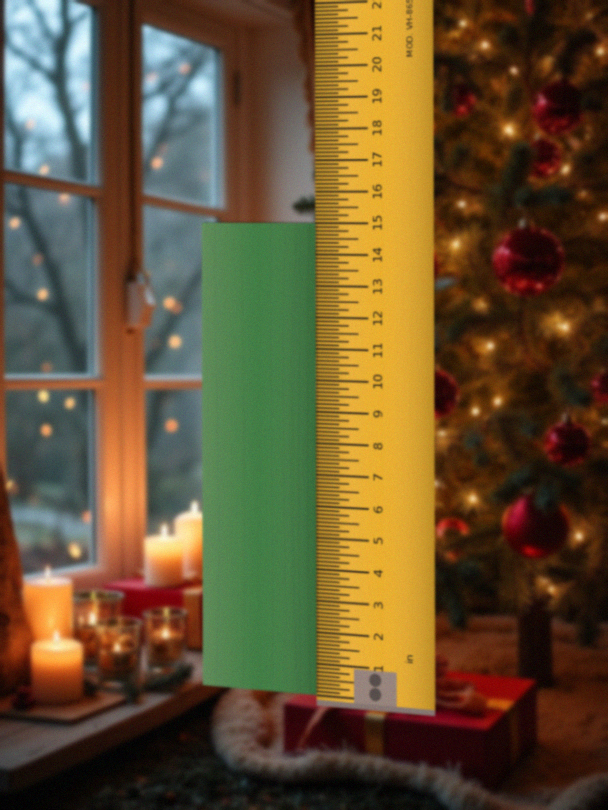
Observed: 15 in
